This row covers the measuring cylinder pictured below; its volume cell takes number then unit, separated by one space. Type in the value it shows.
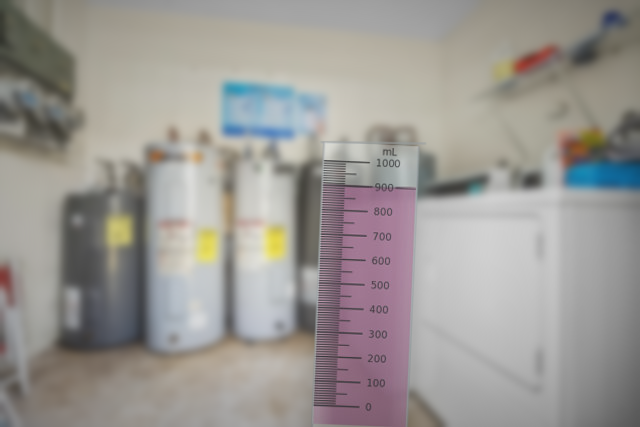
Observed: 900 mL
